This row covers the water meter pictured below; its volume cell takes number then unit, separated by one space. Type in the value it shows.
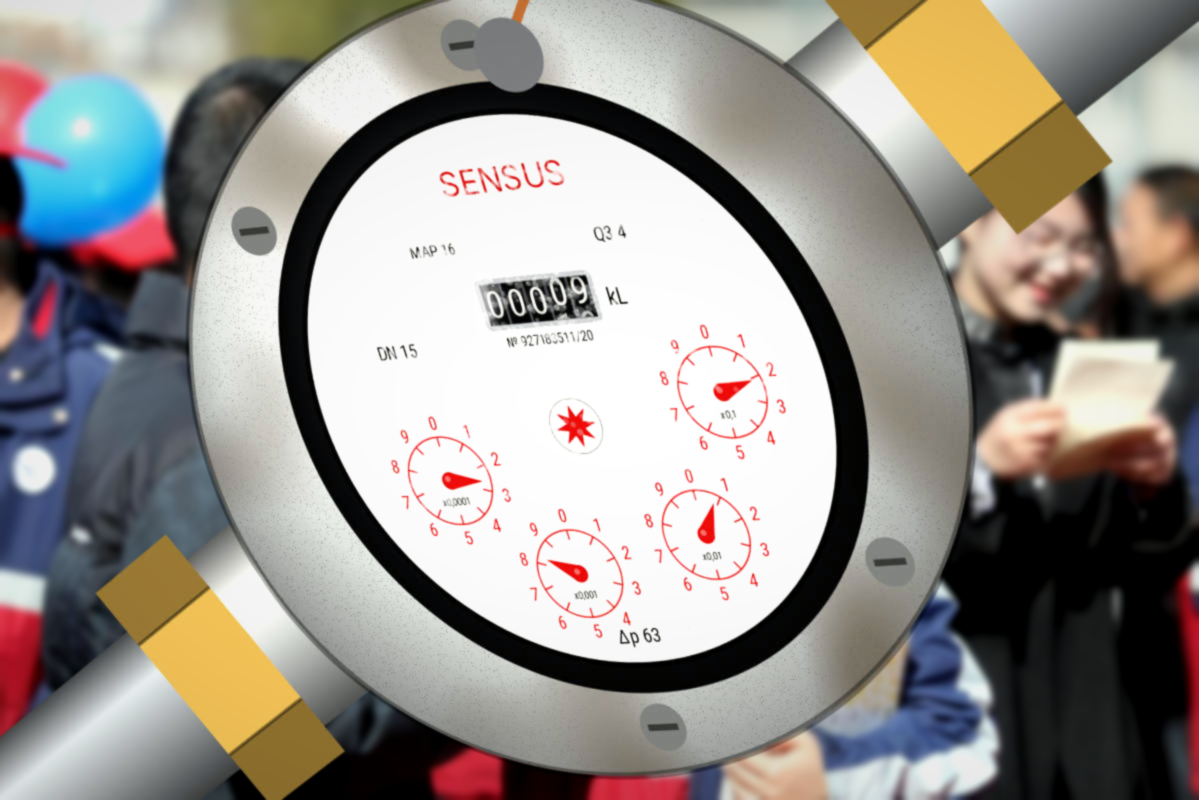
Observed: 9.2082 kL
